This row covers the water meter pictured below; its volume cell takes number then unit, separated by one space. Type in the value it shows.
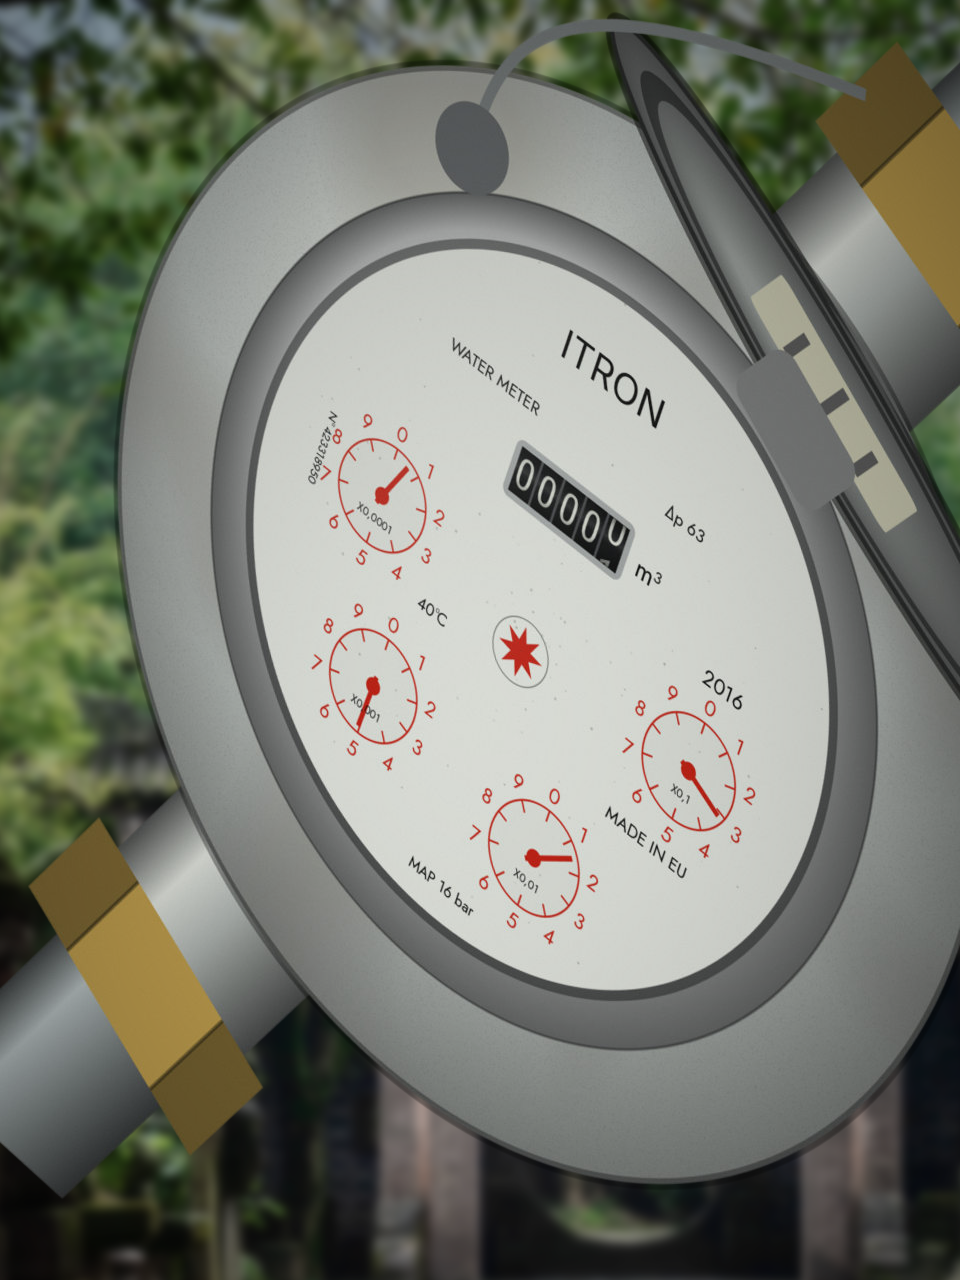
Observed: 0.3150 m³
